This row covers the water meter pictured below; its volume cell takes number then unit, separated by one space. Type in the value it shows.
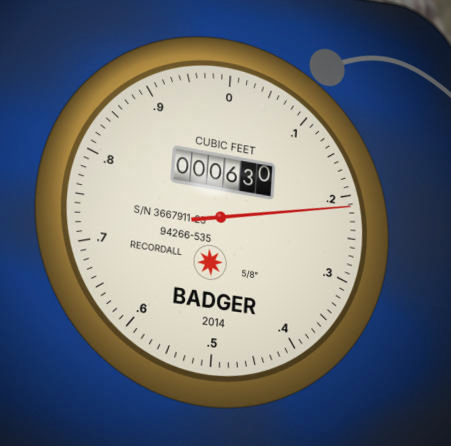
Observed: 630.21 ft³
